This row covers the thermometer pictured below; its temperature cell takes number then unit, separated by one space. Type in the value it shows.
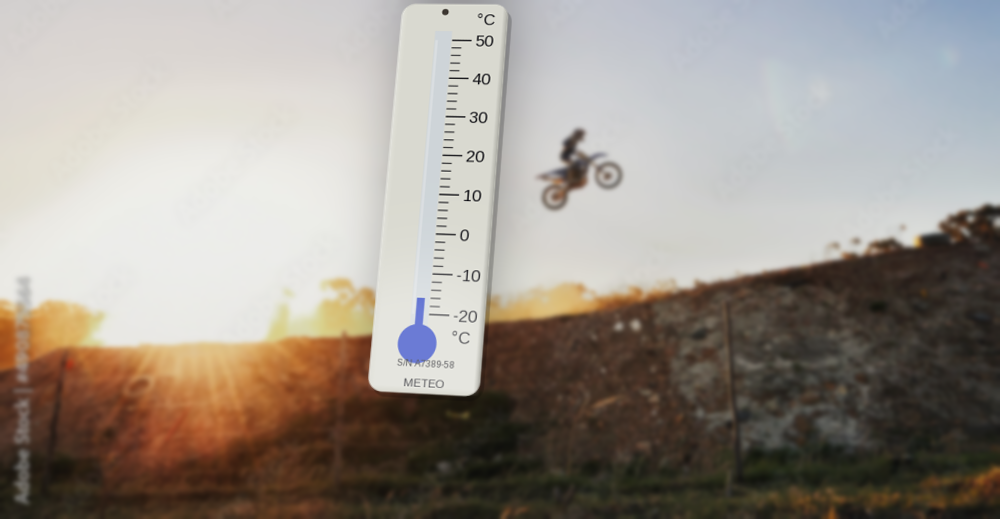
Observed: -16 °C
